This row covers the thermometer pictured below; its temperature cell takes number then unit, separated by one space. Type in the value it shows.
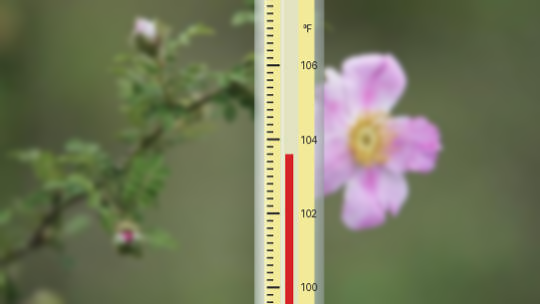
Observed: 103.6 °F
